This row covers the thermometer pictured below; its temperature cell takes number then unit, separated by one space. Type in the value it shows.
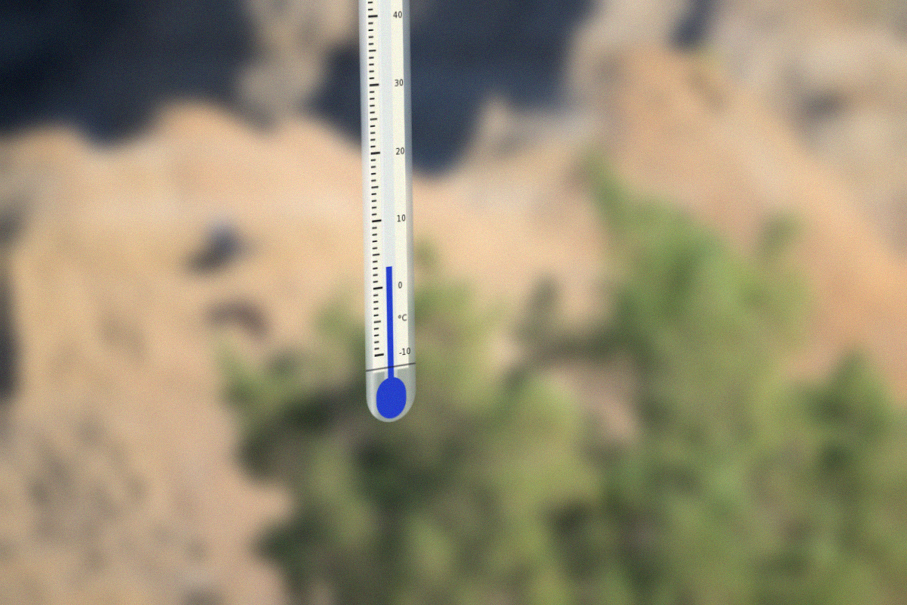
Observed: 3 °C
